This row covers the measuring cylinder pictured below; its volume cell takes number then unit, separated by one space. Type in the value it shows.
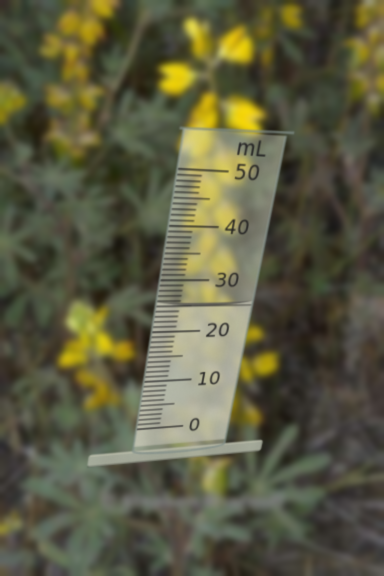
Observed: 25 mL
